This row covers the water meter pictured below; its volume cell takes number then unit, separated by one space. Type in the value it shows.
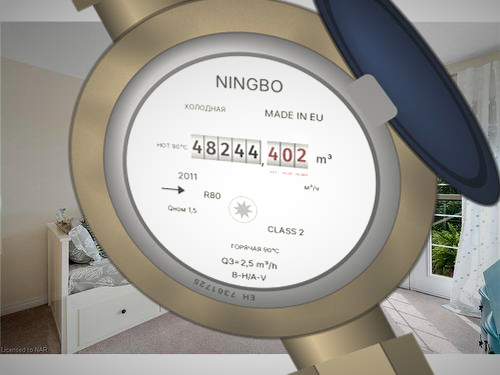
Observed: 48244.402 m³
